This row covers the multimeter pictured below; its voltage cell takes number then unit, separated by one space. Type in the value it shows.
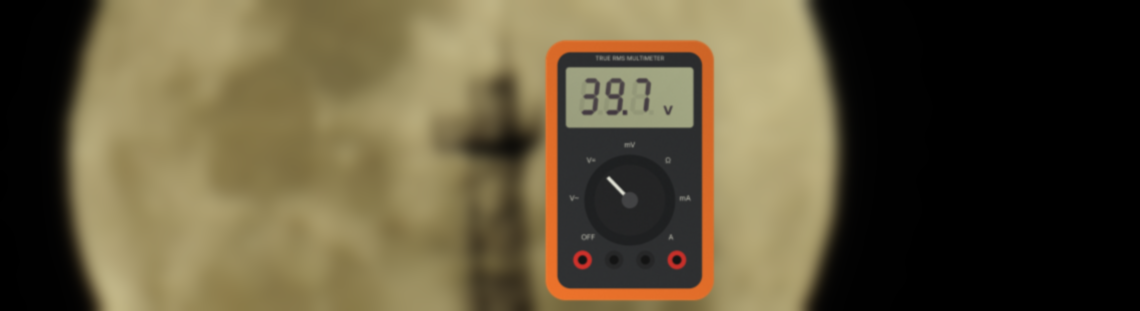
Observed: 39.7 V
